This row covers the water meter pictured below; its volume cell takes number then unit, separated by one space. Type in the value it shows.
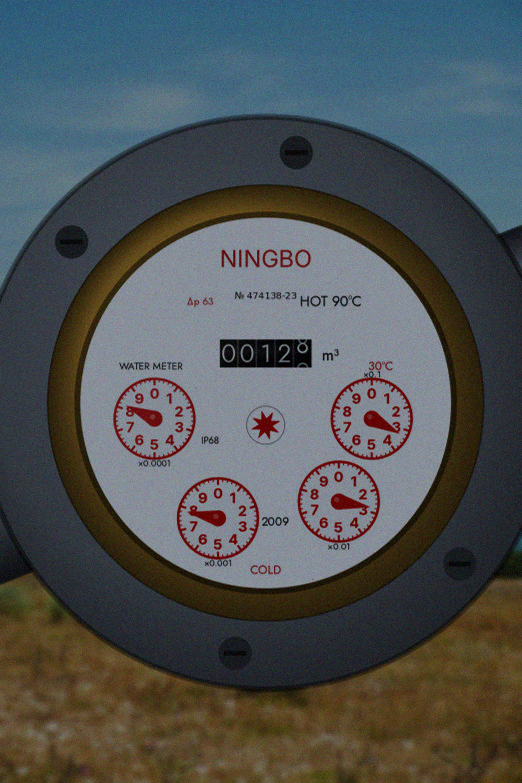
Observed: 128.3278 m³
